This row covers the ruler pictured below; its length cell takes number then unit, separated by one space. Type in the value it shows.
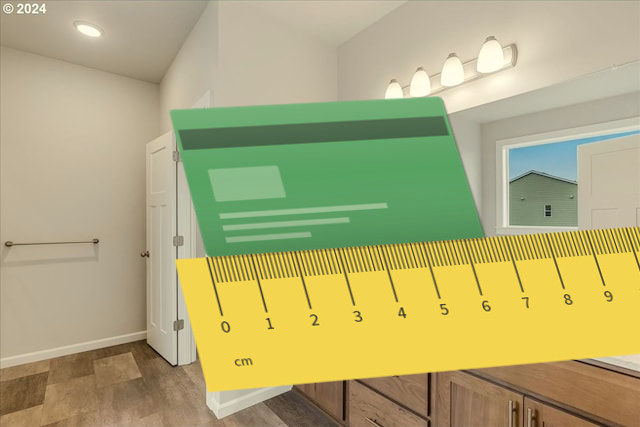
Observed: 6.5 cm
